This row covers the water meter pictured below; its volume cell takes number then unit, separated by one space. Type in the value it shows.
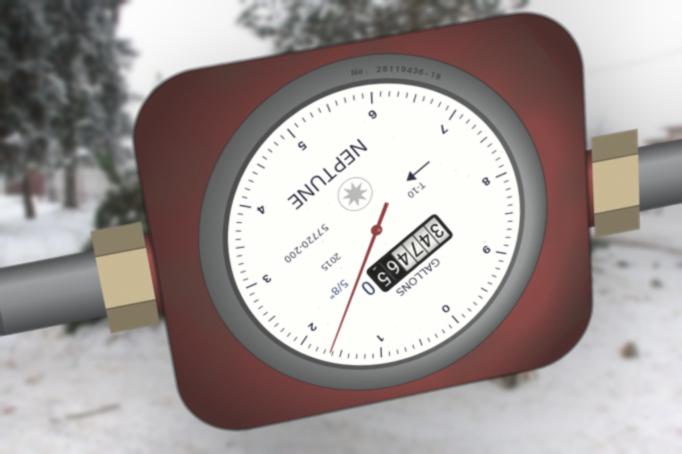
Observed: 3474651.6 gal
